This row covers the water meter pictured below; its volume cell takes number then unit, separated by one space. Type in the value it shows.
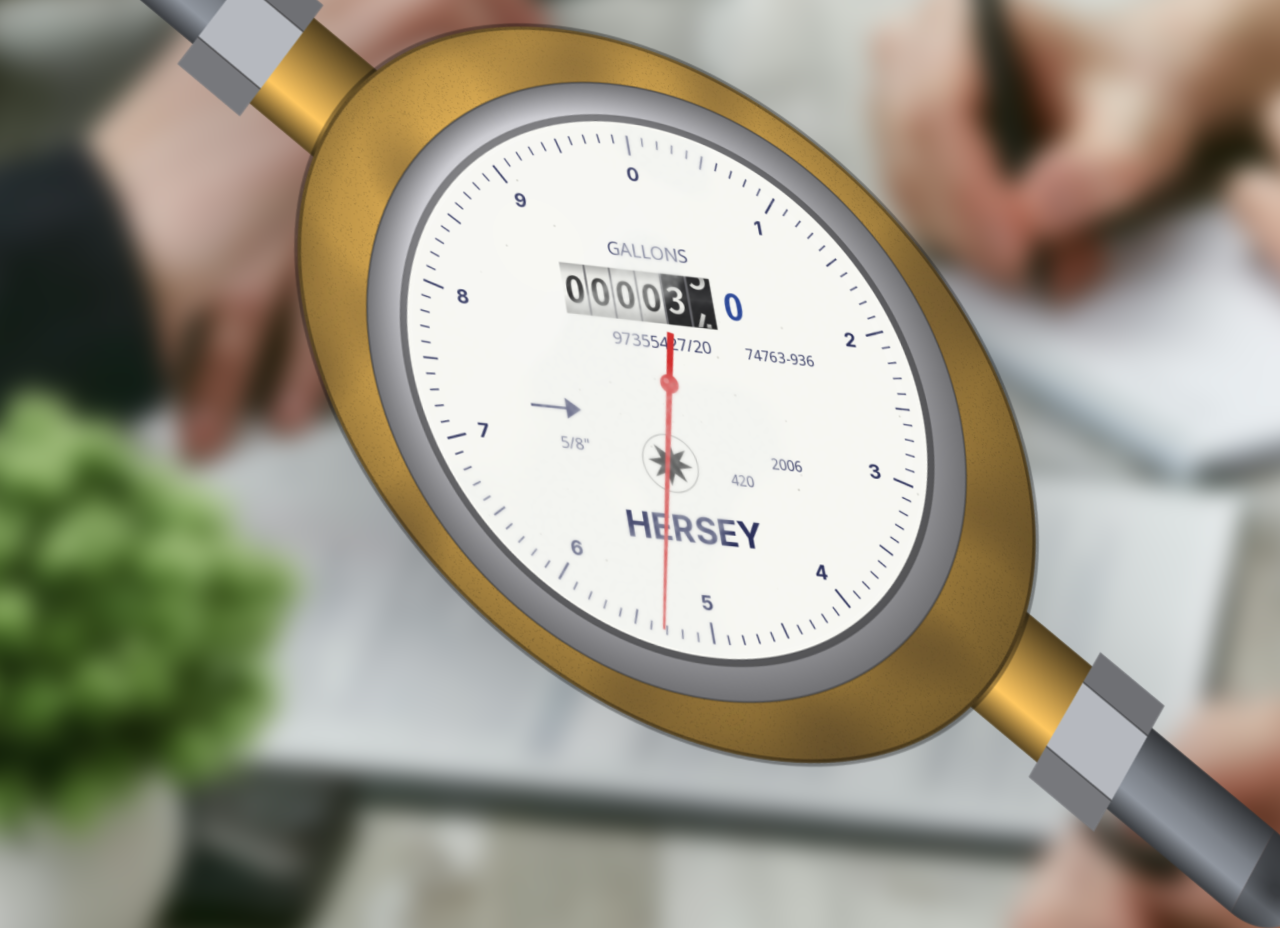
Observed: 335.3 gal
